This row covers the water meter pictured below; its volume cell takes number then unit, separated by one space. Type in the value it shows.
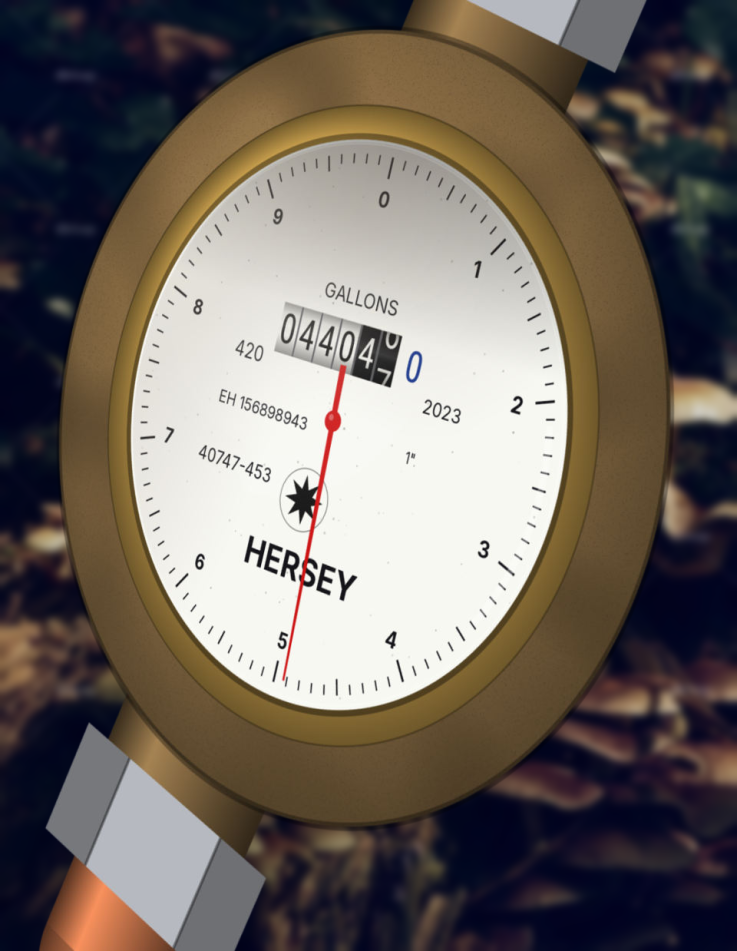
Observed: 440464.9 gal
